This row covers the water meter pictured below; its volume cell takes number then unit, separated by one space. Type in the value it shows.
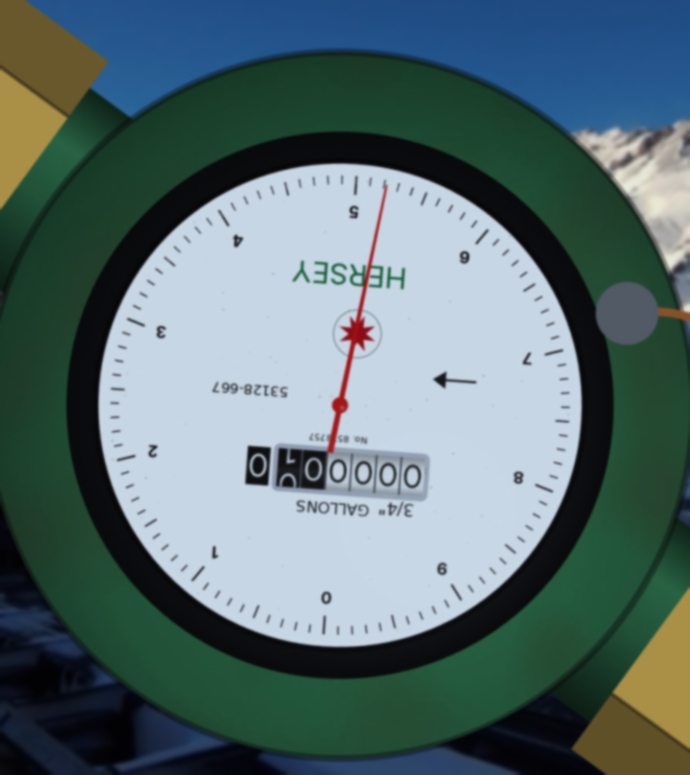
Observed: 5.2 gal
